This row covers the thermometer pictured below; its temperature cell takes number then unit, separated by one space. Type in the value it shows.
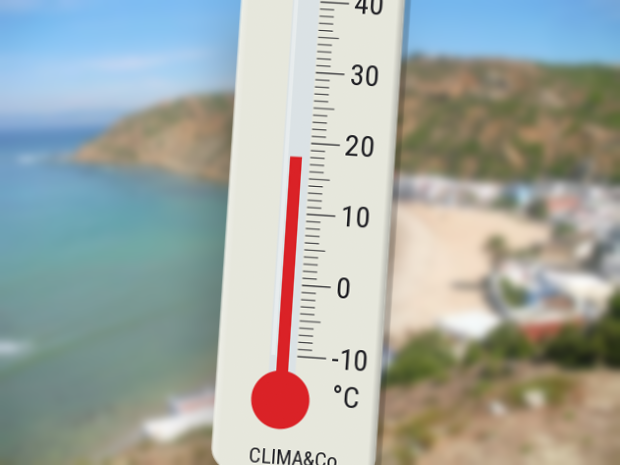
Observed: 18 °C
